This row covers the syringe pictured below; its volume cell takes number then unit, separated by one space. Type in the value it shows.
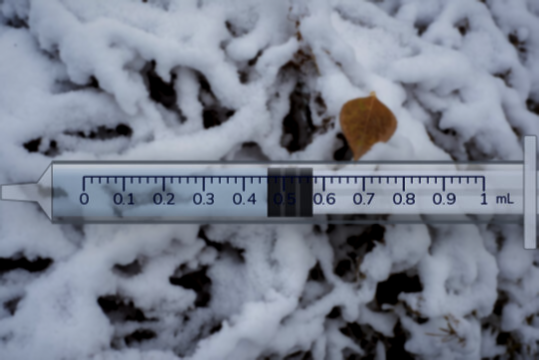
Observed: 0.46 mL
